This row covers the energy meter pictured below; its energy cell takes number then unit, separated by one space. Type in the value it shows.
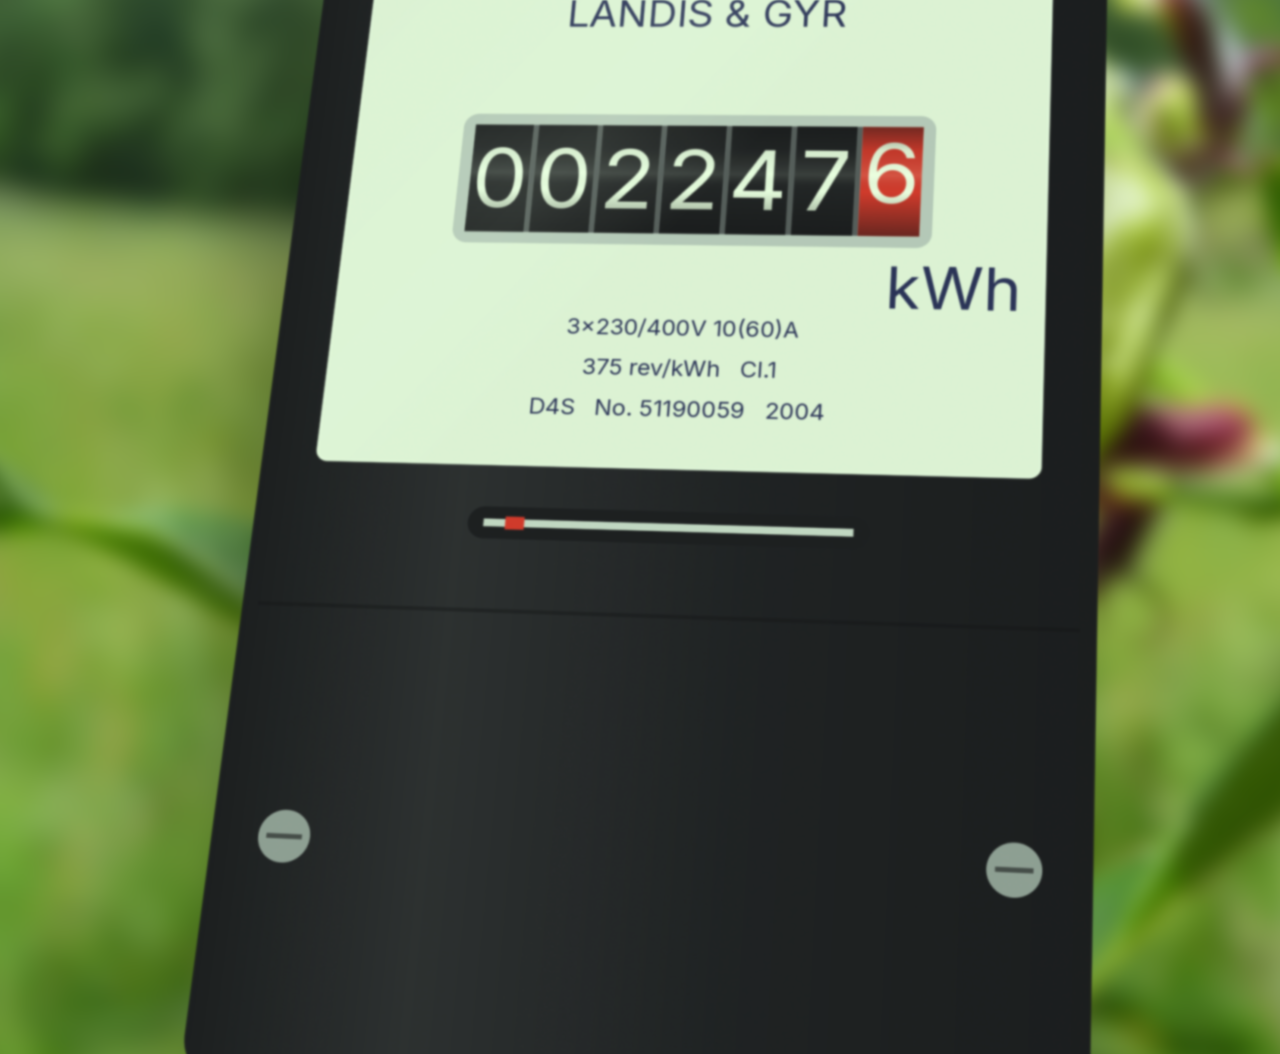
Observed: 2247.6 kWh
